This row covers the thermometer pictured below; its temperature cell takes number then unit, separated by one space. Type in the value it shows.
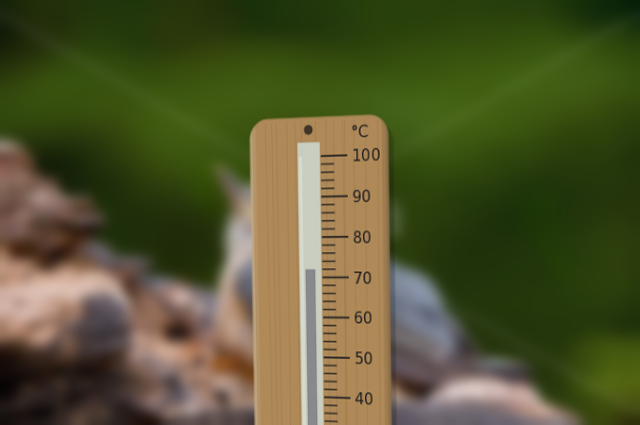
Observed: 72 °C
